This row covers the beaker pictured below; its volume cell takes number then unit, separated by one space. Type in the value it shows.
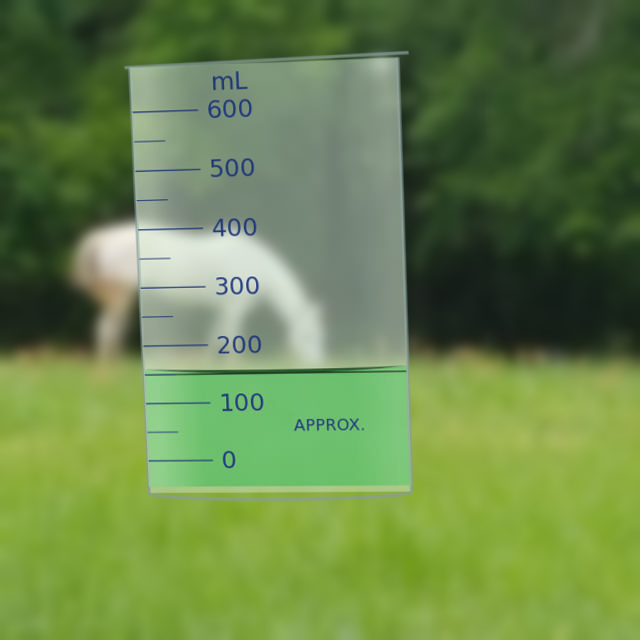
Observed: 150 mL
